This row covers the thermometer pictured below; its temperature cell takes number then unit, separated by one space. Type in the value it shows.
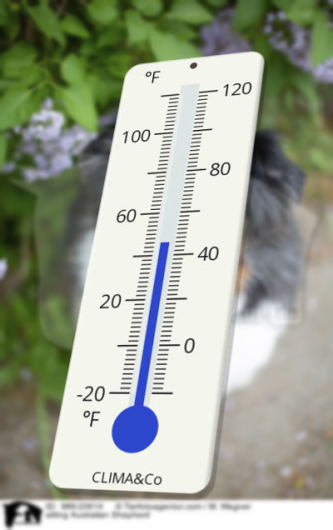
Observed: 46 °F
